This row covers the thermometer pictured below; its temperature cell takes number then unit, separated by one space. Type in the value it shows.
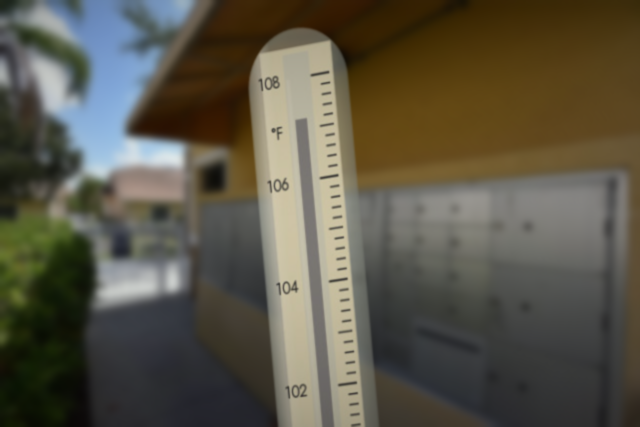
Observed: 107.2 °F
